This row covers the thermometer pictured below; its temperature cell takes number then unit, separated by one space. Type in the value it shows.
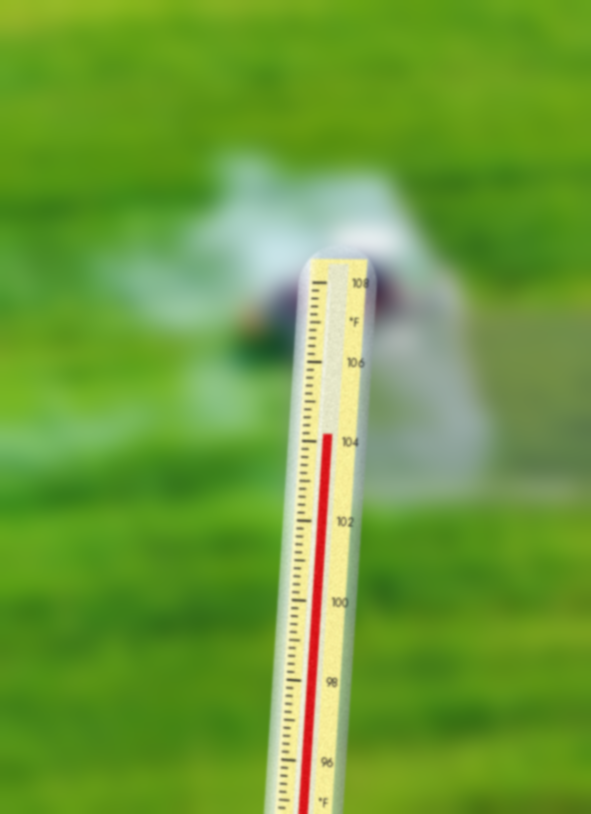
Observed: 104.2 °F
